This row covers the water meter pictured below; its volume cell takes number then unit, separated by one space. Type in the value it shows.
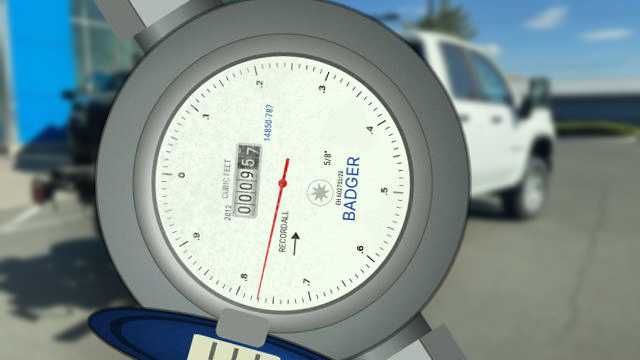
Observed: 956.77 ft³
